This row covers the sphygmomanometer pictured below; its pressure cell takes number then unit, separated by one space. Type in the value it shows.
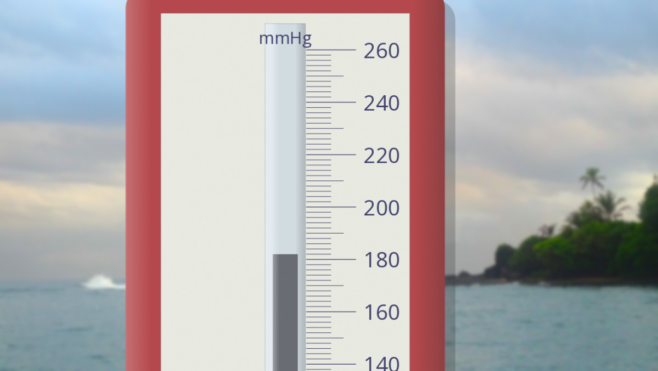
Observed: 182 mmHg
